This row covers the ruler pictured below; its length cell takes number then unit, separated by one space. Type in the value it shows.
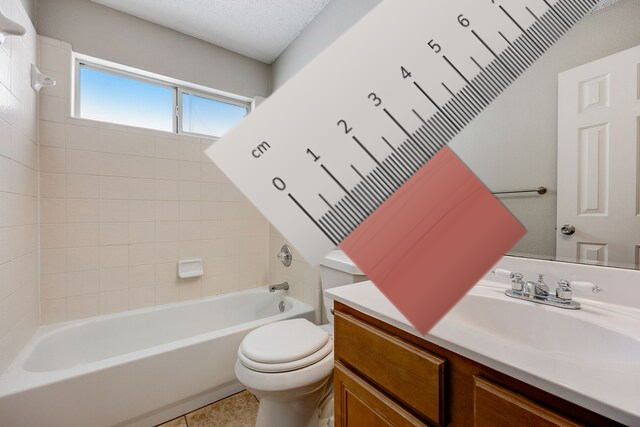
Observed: 3.5 cm
